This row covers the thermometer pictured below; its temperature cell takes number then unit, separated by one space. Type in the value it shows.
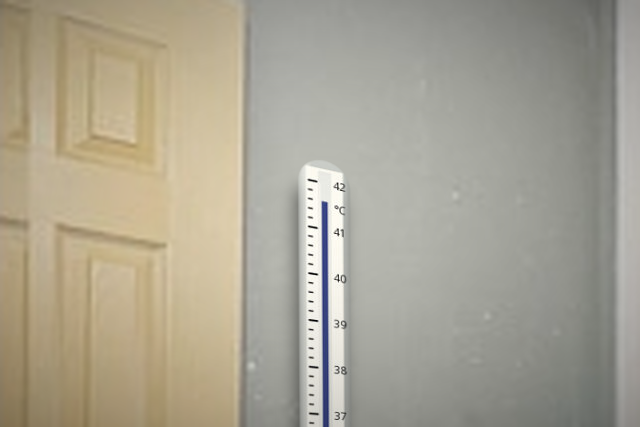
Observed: 41.6 °C
